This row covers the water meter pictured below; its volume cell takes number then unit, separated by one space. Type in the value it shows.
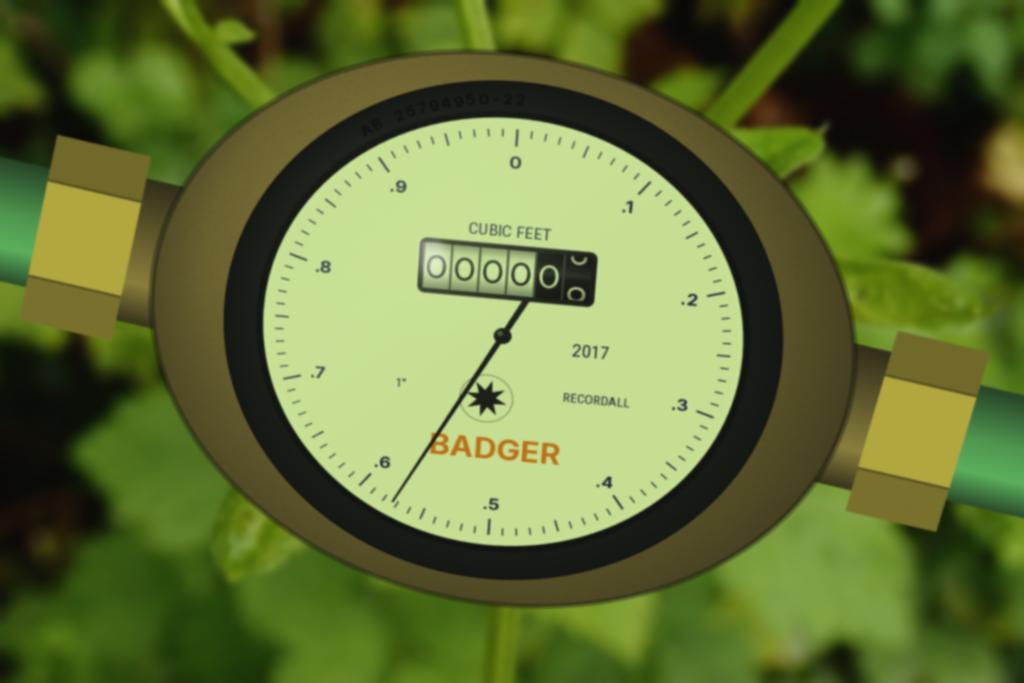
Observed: 8.57 ft³
